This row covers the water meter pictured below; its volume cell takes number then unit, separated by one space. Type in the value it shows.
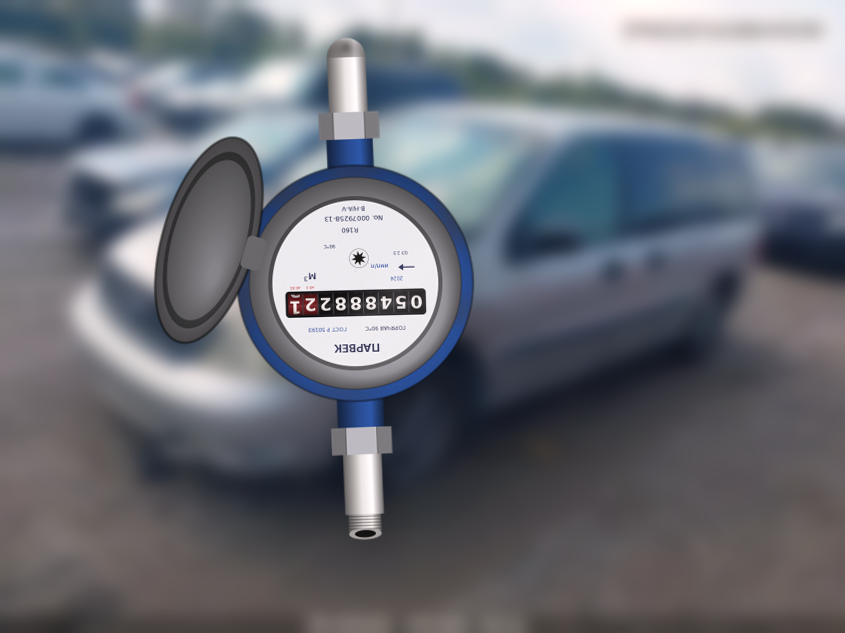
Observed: 548882.21 m³
